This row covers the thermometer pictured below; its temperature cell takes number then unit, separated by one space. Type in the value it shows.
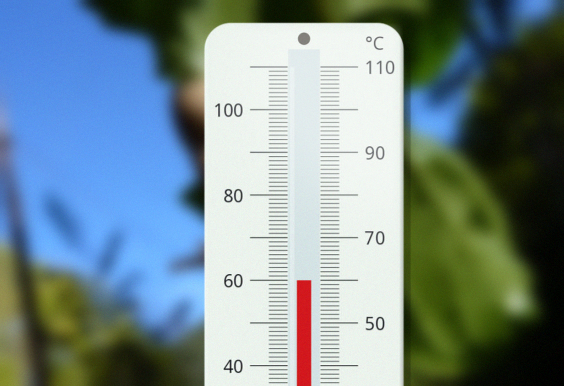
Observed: 60 °C
